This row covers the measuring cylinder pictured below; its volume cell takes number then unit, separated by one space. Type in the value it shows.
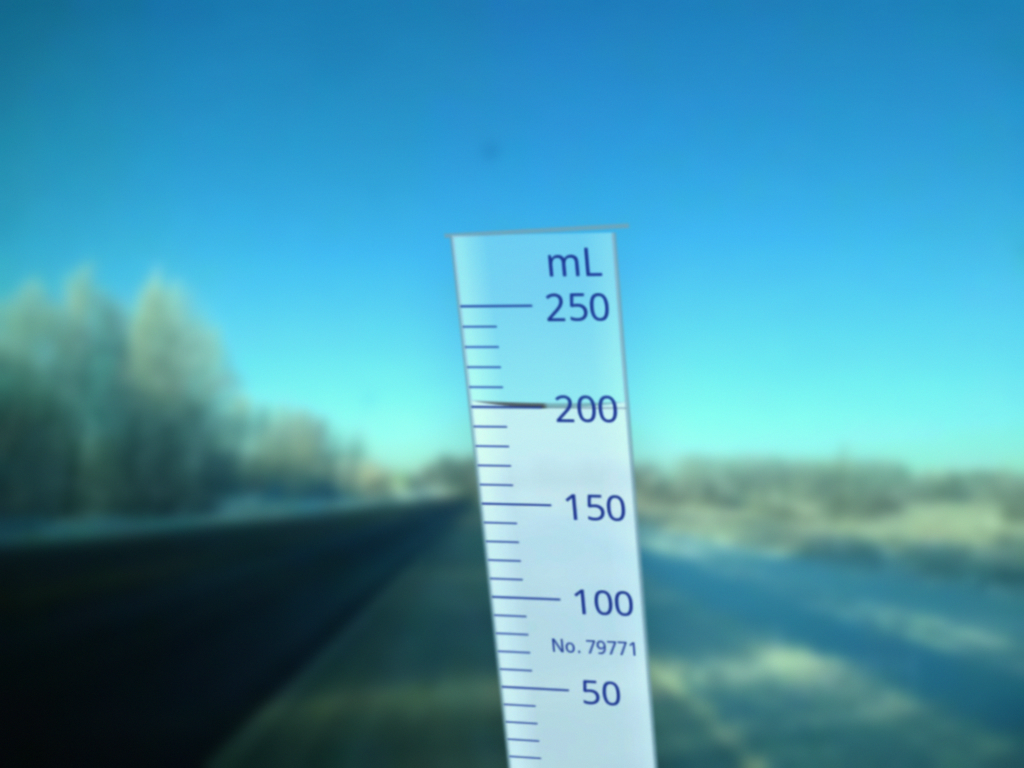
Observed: 200 mL
